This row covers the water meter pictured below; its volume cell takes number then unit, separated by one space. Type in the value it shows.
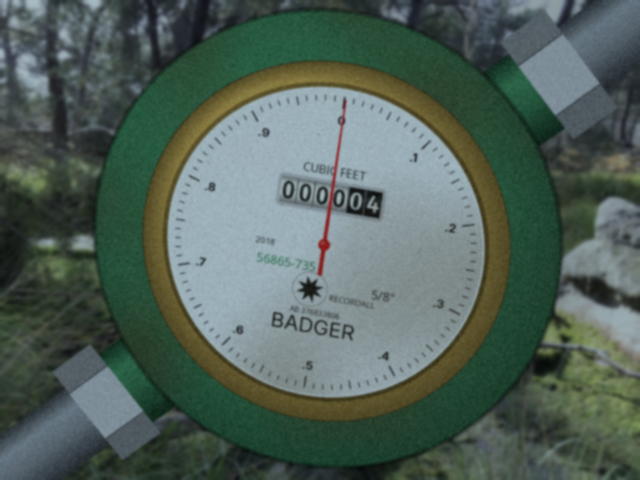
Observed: 4.00 ft³
